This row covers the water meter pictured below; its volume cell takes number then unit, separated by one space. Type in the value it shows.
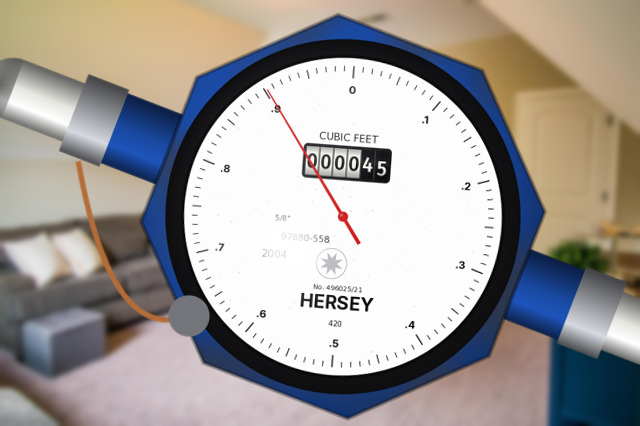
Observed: 44.90 ft³
